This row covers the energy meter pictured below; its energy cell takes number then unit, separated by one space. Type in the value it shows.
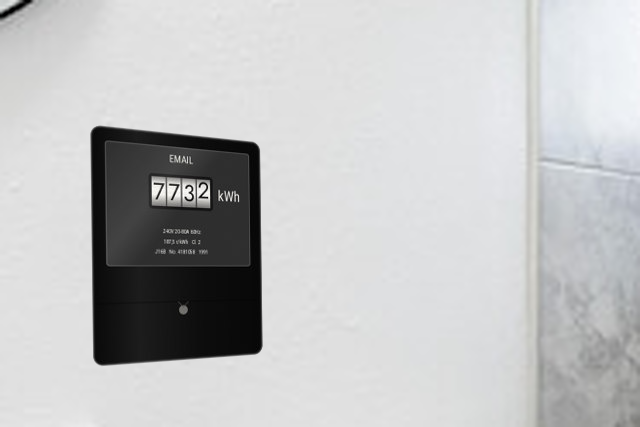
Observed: 7732 kWh
